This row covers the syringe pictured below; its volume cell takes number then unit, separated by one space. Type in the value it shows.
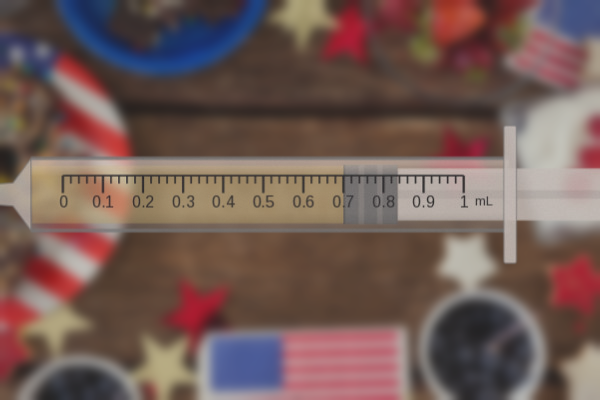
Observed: 0.7 mL
